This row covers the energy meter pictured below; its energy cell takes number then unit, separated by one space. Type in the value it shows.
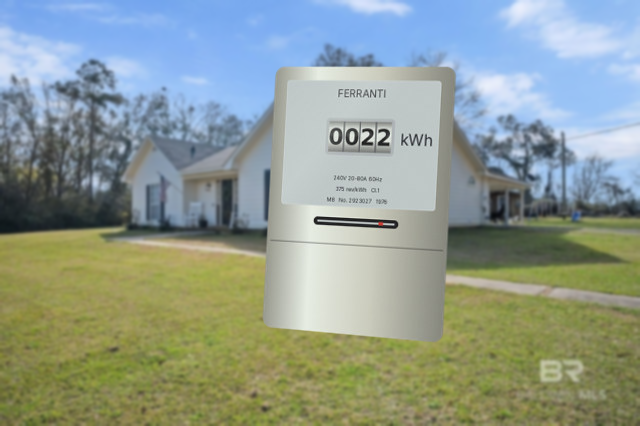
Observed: 22 kWh
